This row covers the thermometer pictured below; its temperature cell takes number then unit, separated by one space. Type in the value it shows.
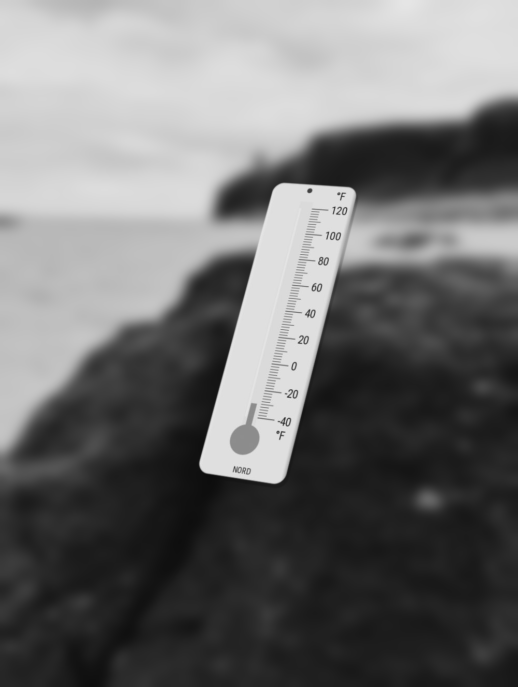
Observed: -30 °F
